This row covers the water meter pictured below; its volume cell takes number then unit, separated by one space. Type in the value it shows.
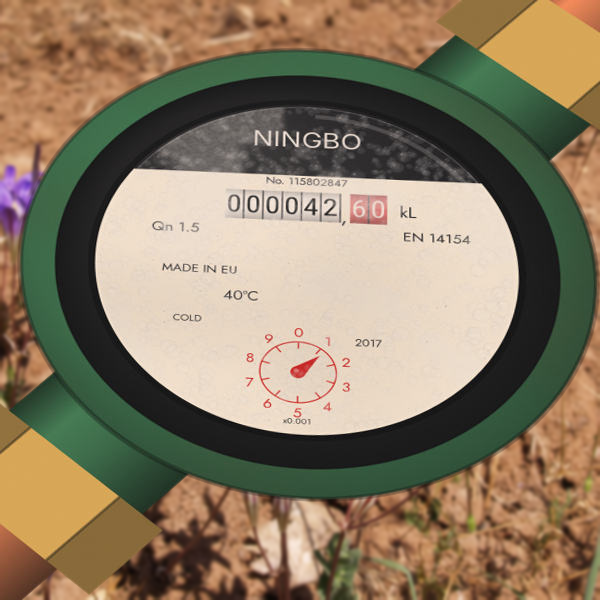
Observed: 42.601 kL
